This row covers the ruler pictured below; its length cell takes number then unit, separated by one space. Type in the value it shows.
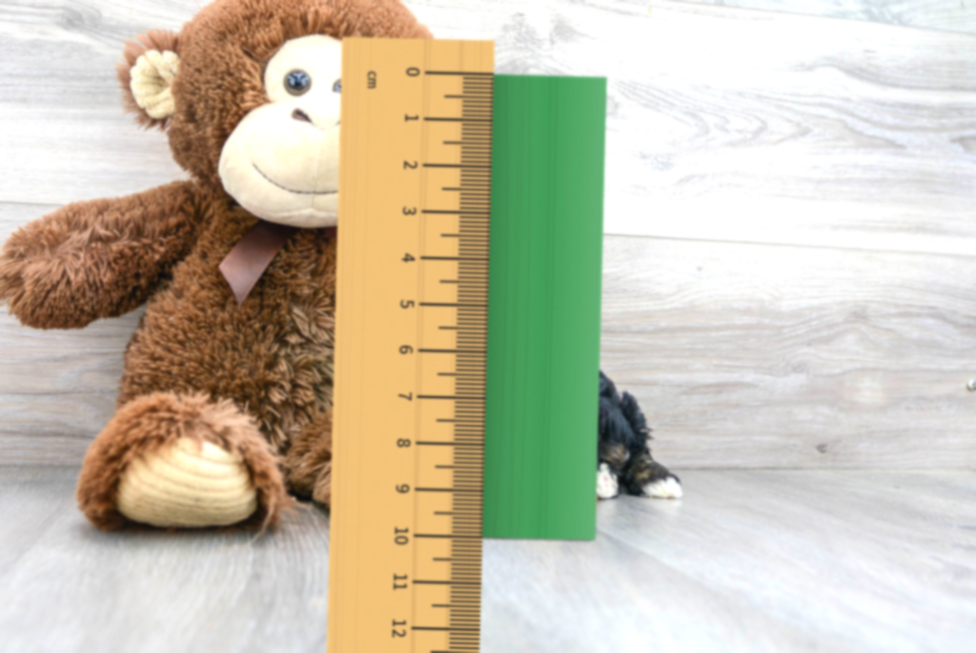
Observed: 10 cm
